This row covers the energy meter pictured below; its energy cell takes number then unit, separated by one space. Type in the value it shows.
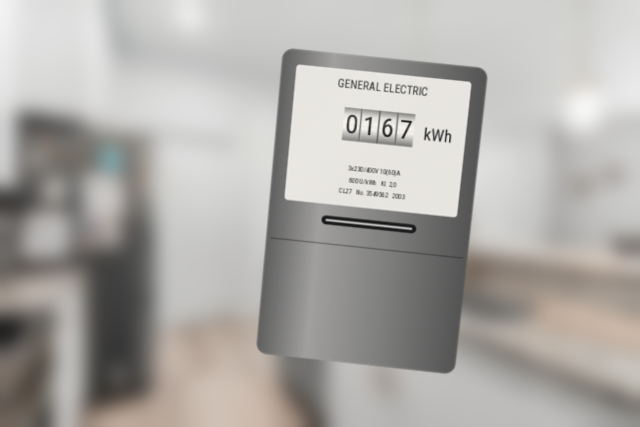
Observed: 167 kWh
